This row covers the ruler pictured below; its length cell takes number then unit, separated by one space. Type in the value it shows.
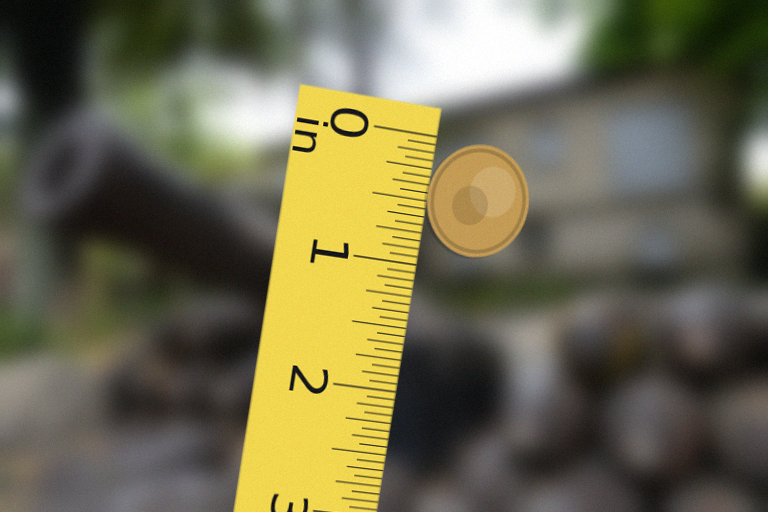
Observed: 0.875 in
